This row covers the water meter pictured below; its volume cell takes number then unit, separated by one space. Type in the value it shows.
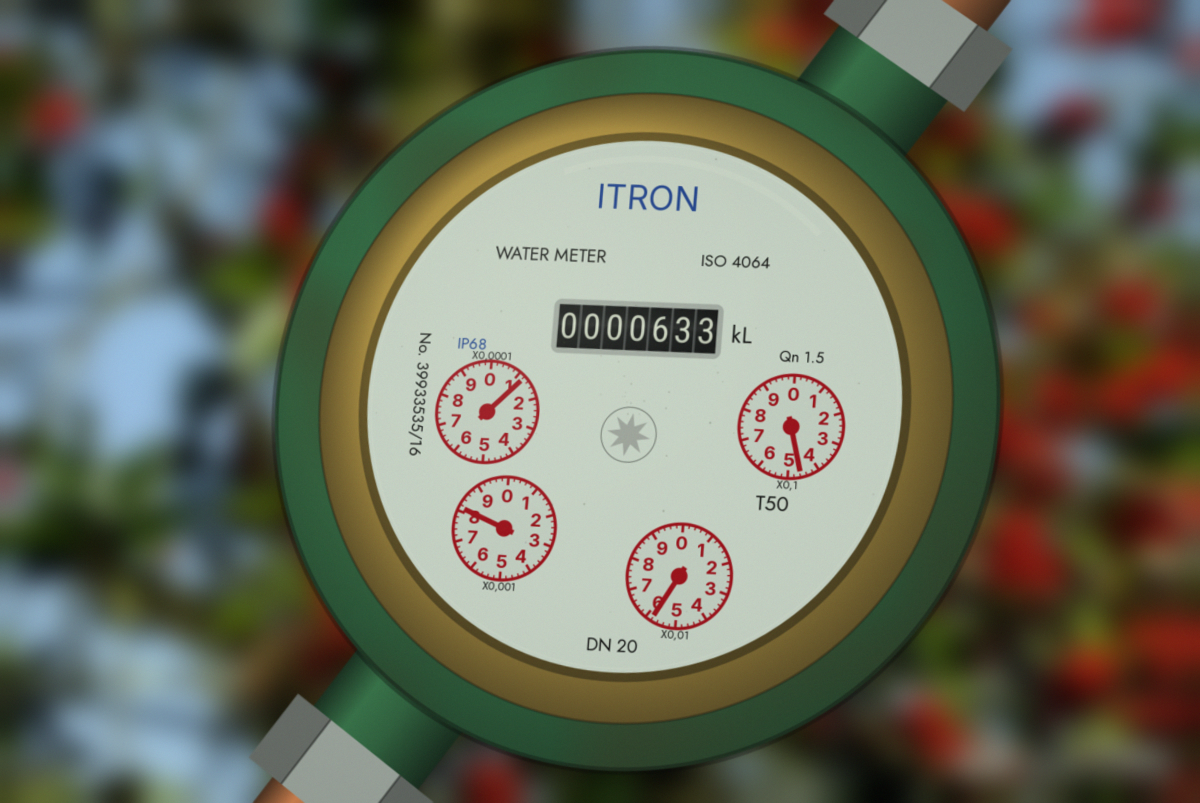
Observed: 633.4581 kL
